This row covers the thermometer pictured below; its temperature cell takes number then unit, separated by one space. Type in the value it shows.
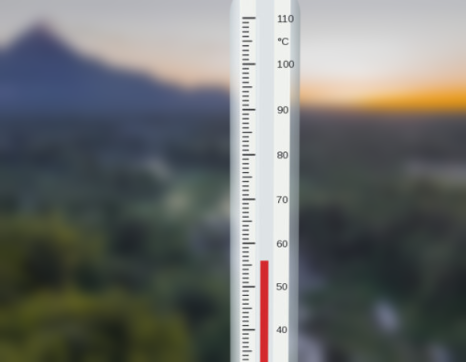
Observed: 56 °C
